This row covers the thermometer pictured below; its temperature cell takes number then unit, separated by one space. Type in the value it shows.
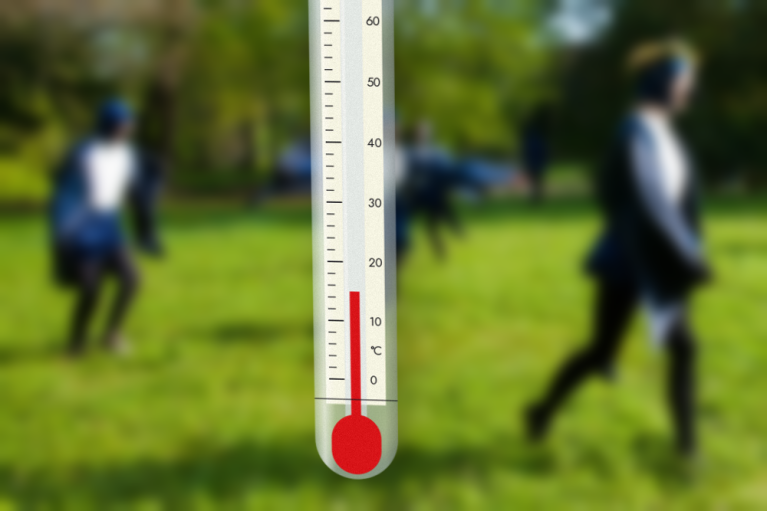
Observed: 15 °C
